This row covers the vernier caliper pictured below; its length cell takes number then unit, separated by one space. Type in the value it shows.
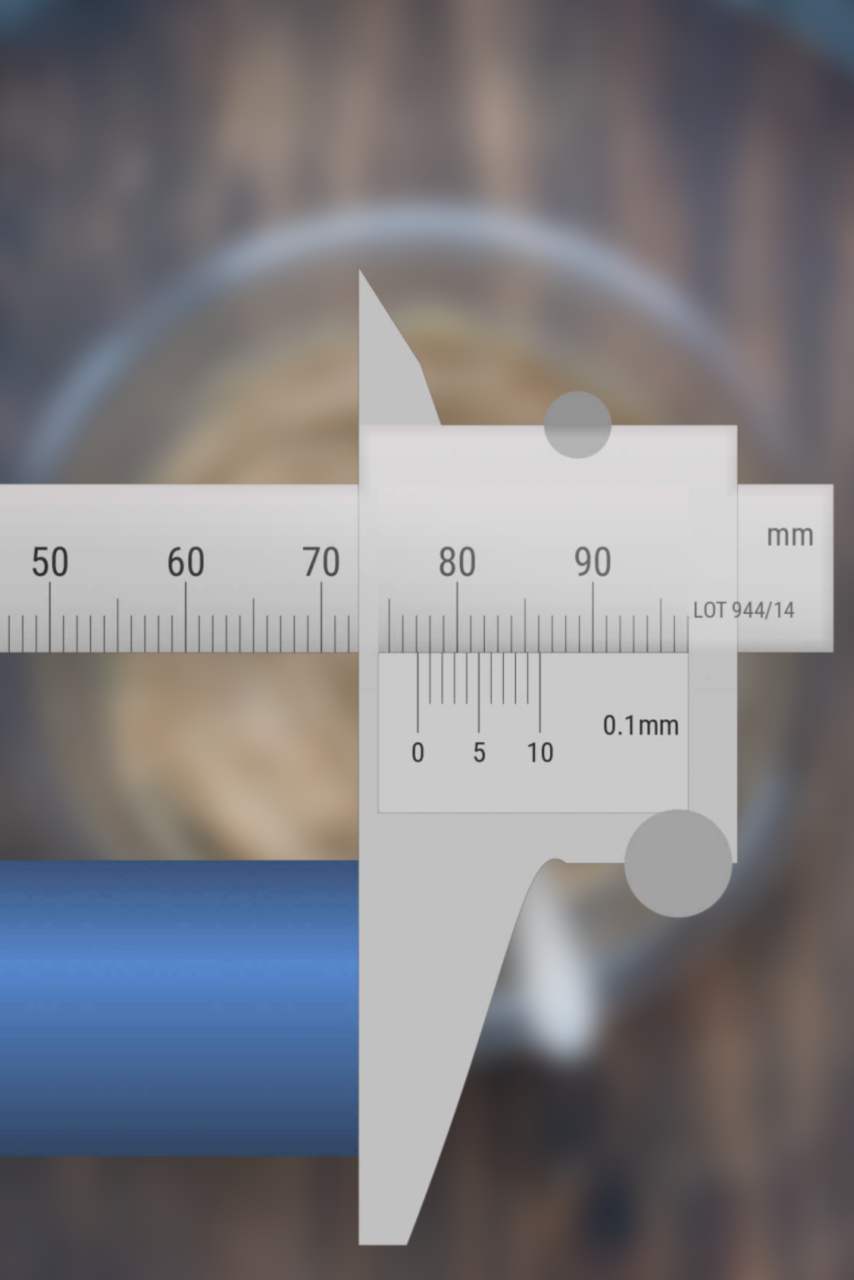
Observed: 77.1 mm
